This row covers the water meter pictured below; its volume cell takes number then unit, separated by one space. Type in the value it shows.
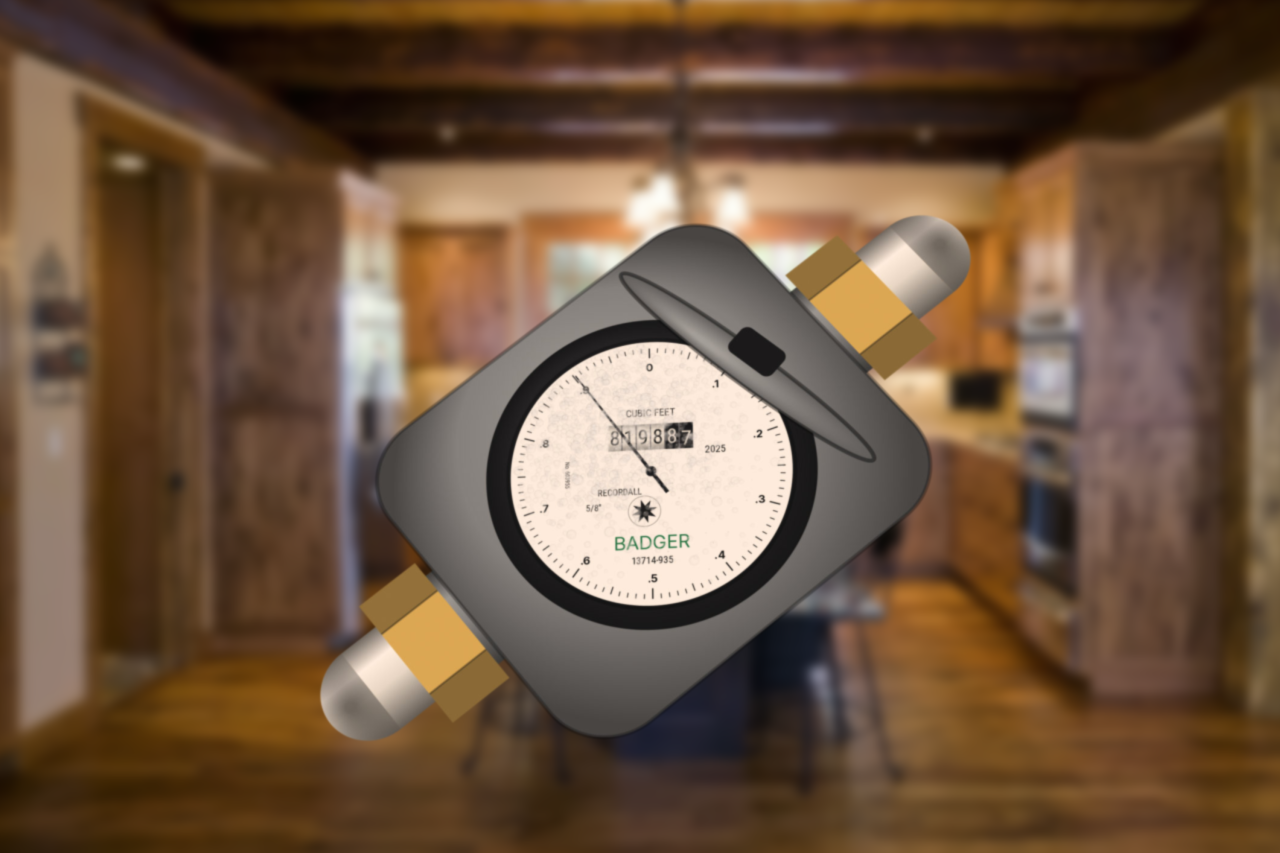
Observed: 819886.90 ft³
